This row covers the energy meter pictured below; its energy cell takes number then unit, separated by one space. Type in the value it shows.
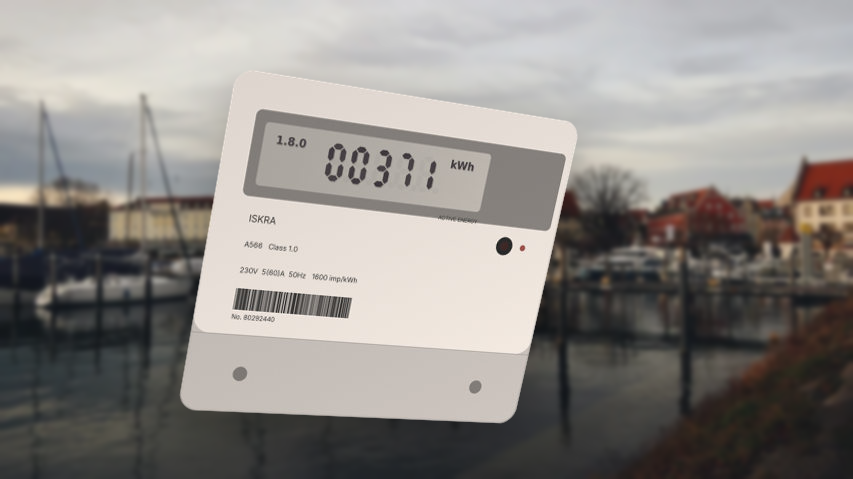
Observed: 371 kWh
